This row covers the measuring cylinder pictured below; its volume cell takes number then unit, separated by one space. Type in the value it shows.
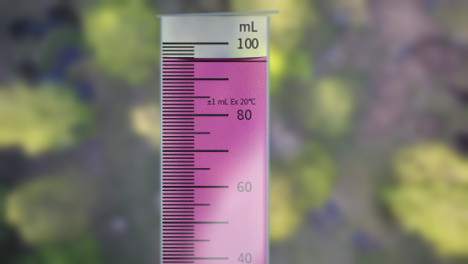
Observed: 95 mL
